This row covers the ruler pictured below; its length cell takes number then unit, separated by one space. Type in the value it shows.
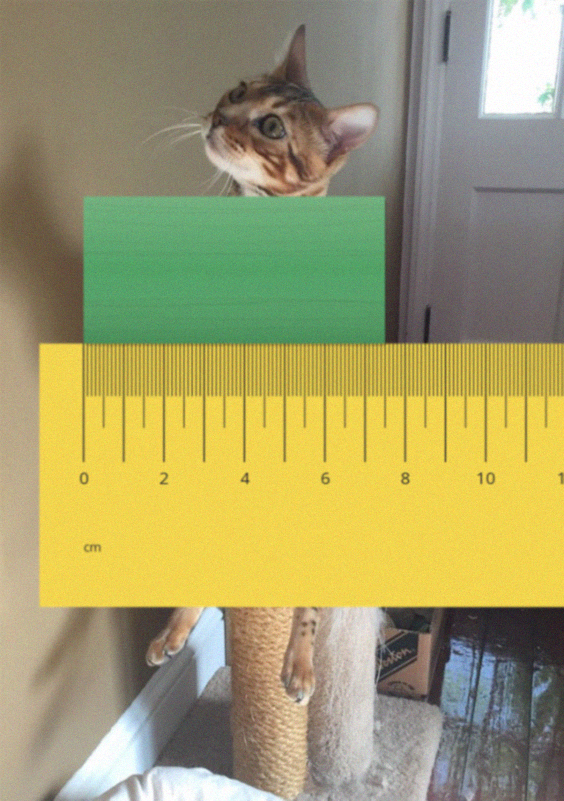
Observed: 7.5 cm
